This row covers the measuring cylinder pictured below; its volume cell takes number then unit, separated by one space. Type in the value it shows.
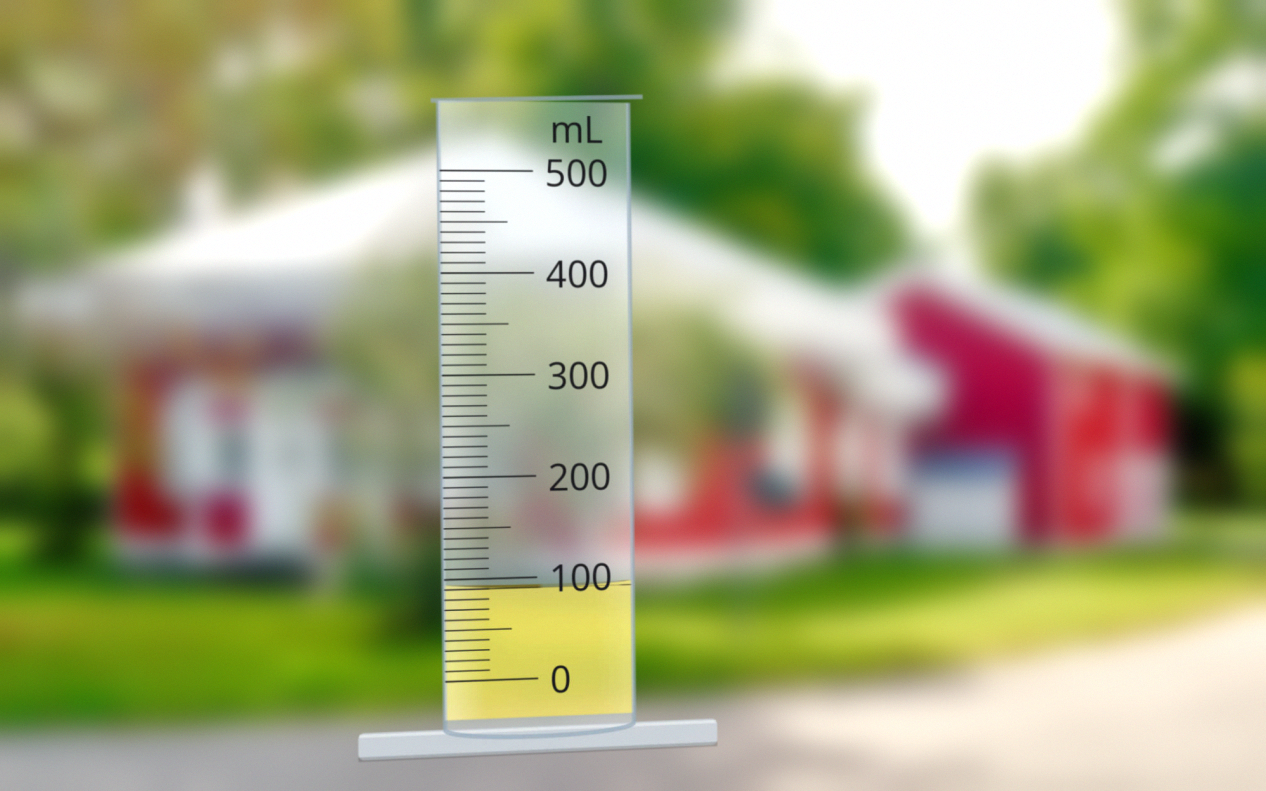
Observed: 90 mL
